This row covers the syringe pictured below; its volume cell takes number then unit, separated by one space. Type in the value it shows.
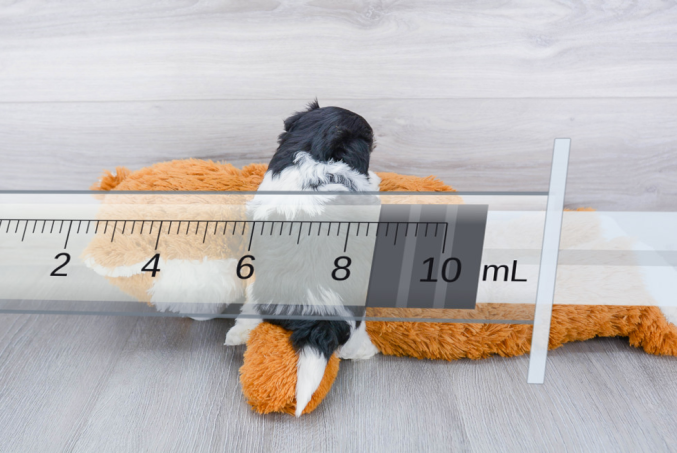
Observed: 8.6 mL
